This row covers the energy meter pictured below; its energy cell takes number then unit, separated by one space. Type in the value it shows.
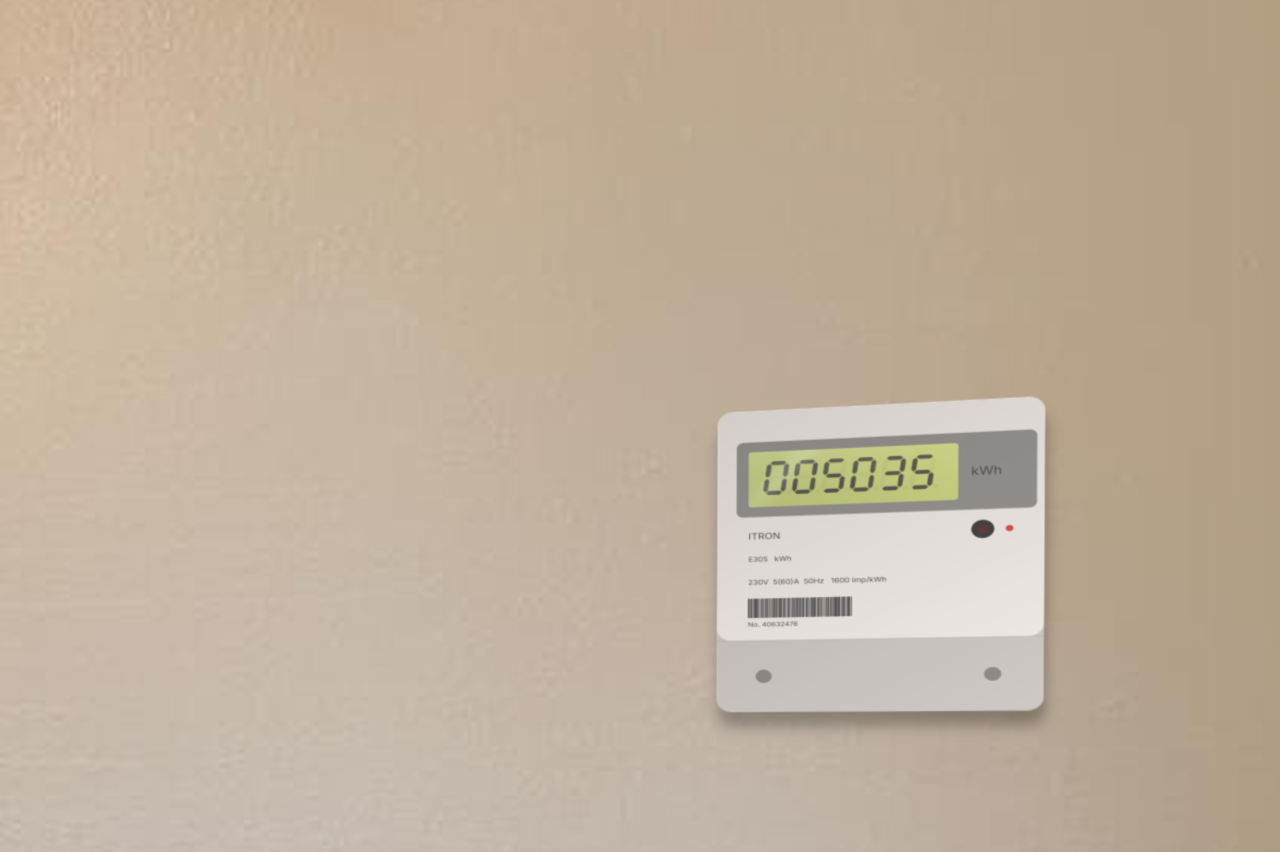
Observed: 5035 kWh
